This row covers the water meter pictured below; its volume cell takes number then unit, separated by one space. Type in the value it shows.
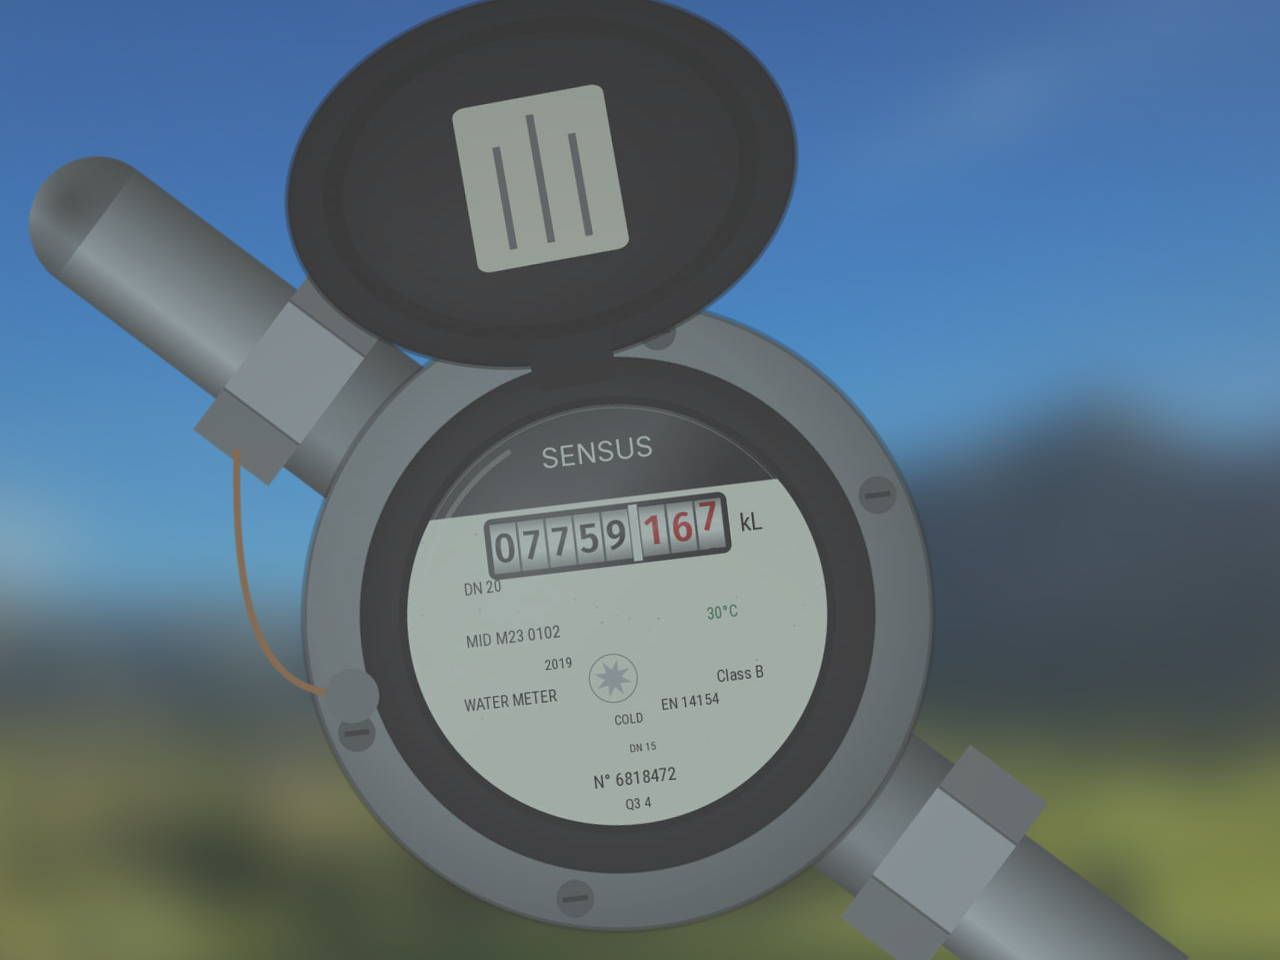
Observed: 7759.167 kL
